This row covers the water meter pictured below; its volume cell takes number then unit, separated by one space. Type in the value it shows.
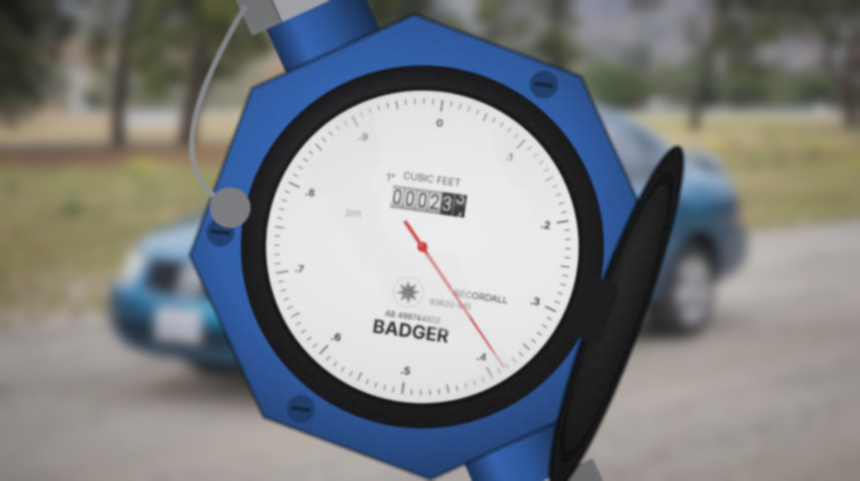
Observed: 233.38 ft³
